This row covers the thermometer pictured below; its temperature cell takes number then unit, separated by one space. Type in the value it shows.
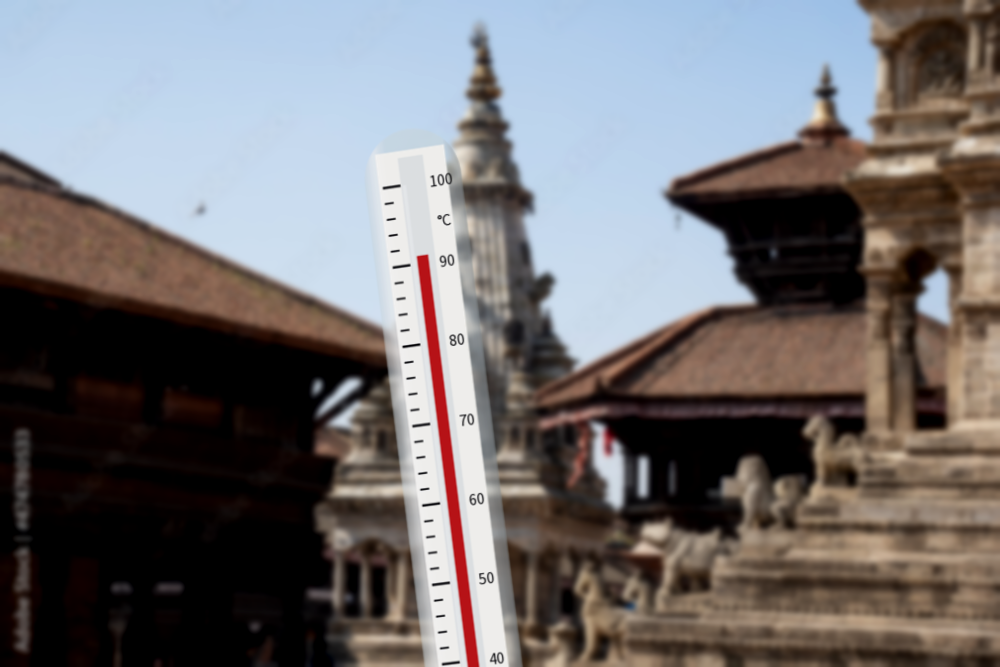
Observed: 91 °C
